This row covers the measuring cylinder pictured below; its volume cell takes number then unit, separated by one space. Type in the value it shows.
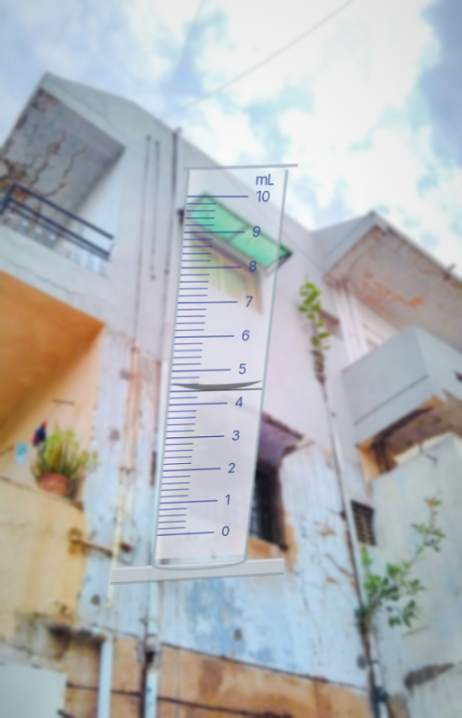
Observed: 4.4 mL
